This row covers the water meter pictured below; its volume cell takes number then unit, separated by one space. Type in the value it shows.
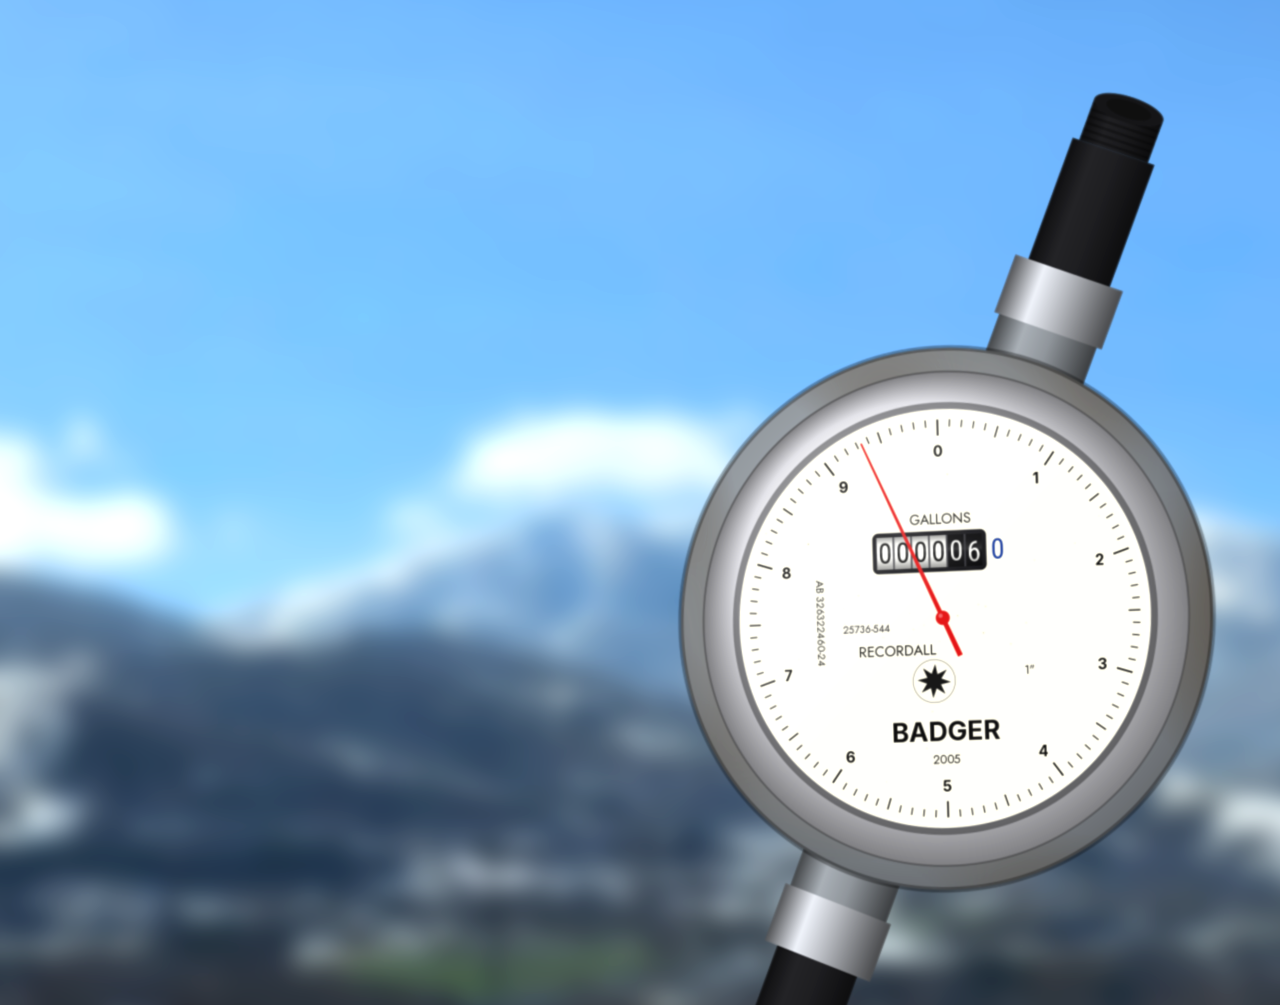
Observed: 59.3 gal
